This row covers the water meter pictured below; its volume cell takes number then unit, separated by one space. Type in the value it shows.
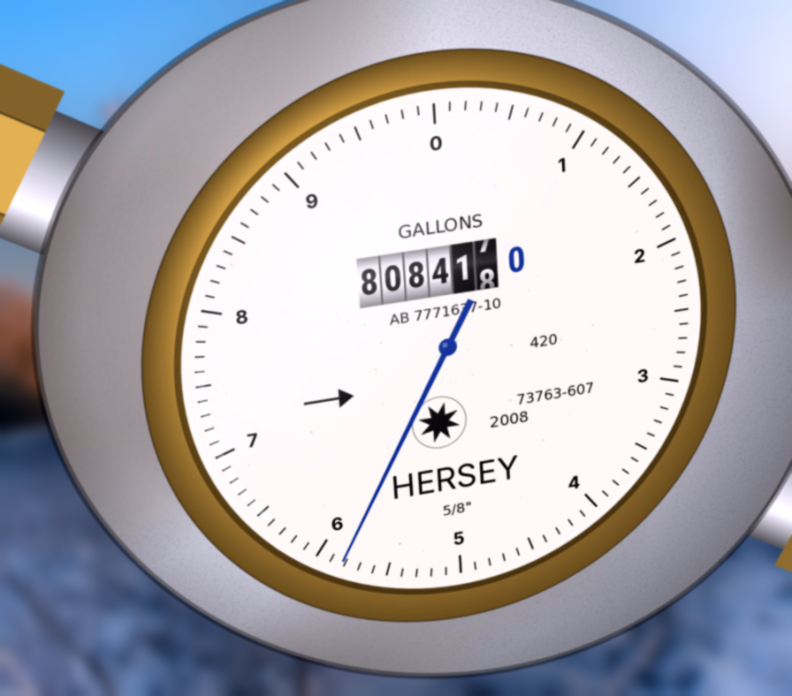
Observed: 8084175.8 gal
